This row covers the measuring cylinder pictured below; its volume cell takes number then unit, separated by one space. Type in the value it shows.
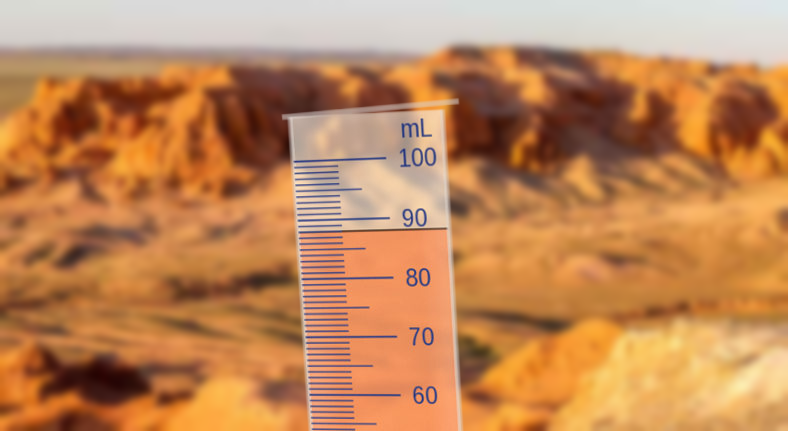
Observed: 88 mL
